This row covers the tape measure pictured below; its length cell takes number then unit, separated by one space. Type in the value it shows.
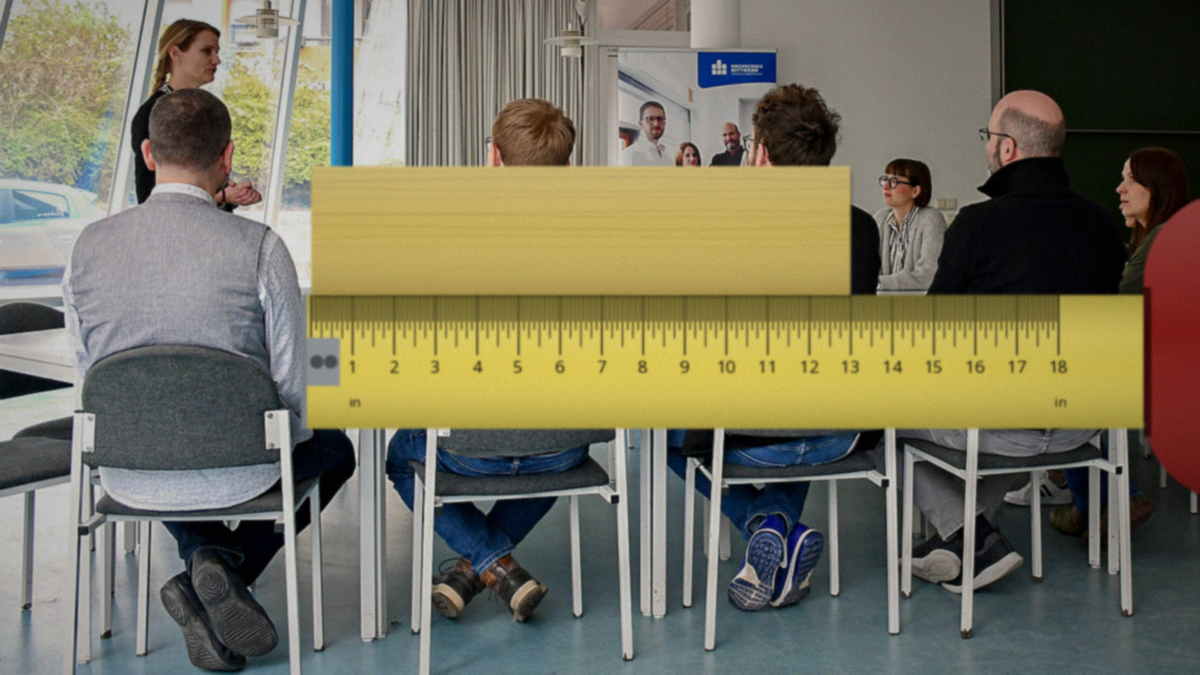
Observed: 13 in
